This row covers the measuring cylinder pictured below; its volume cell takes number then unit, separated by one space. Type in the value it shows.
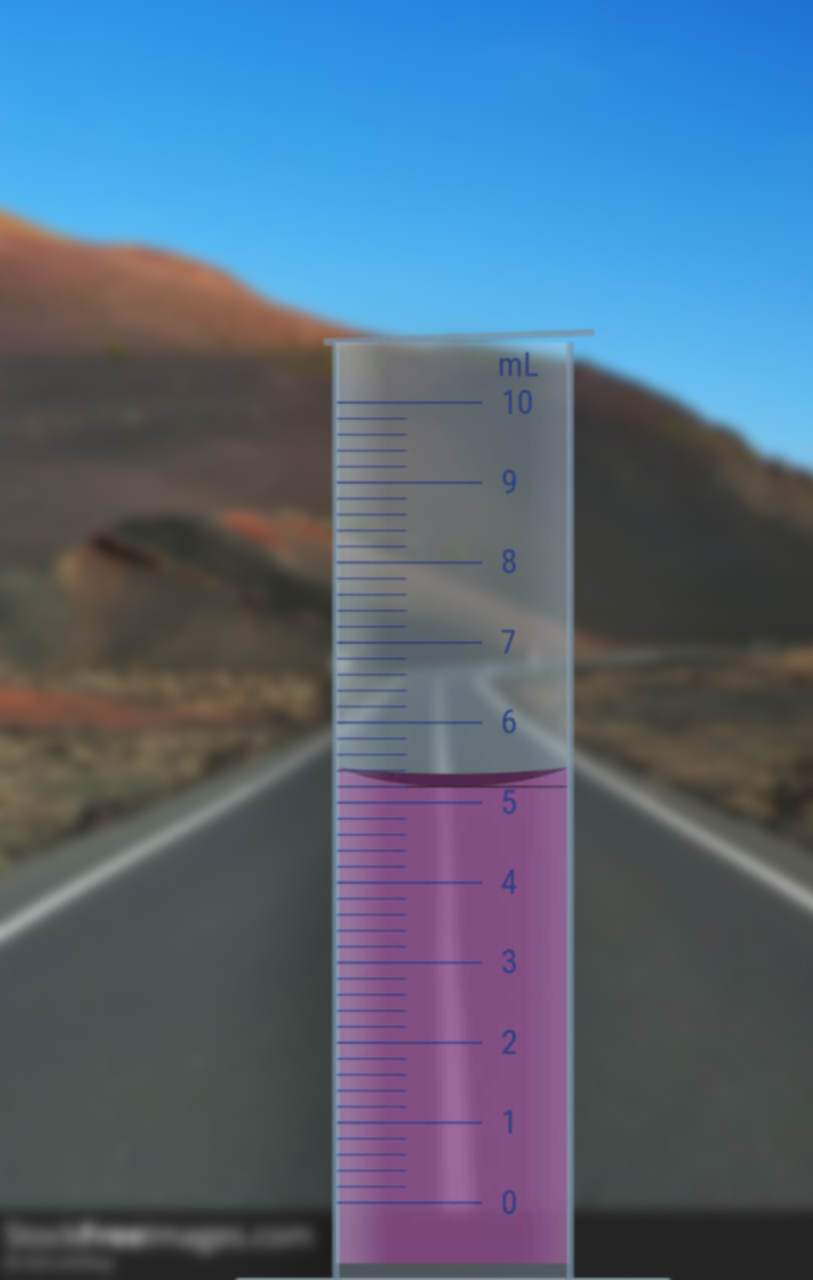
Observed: 5.2 mL
